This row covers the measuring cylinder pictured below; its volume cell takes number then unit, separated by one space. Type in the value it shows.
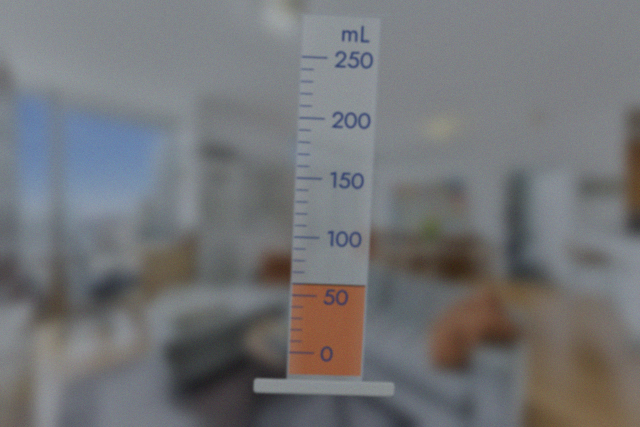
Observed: 60 mL
